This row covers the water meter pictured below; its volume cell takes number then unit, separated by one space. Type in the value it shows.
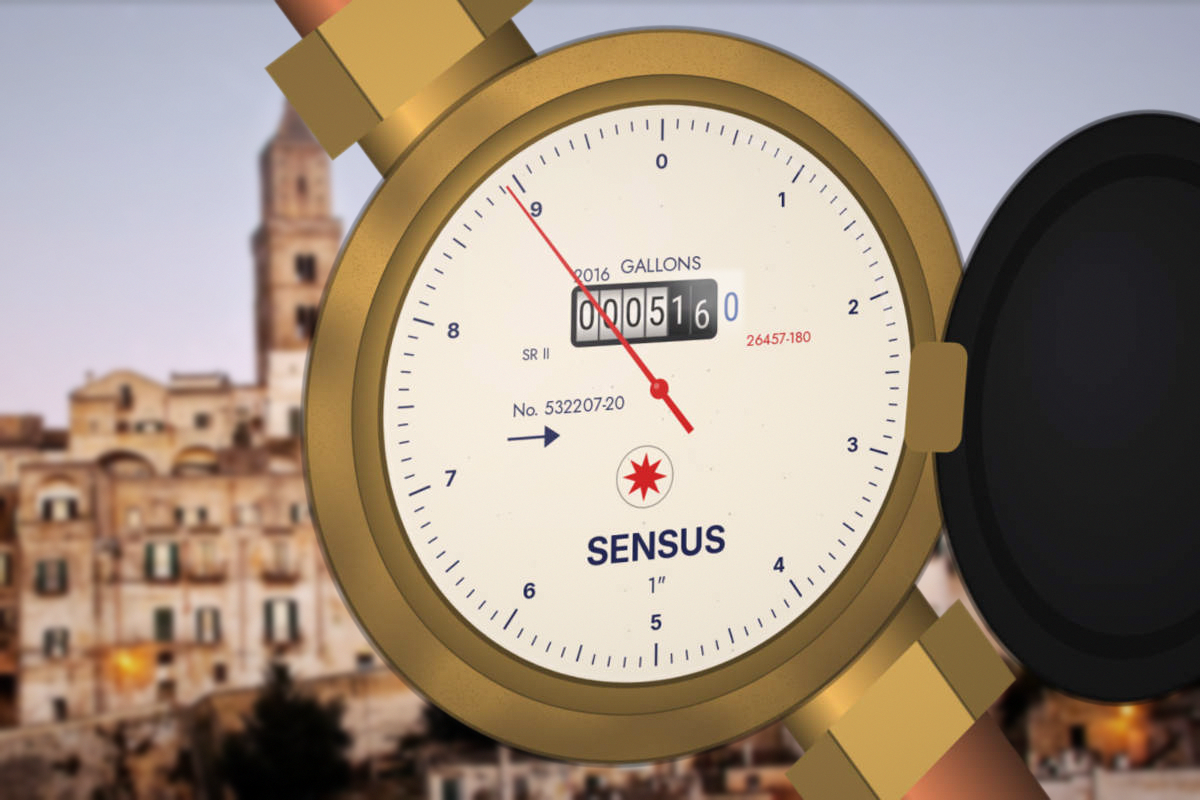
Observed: 5158.9 gal
